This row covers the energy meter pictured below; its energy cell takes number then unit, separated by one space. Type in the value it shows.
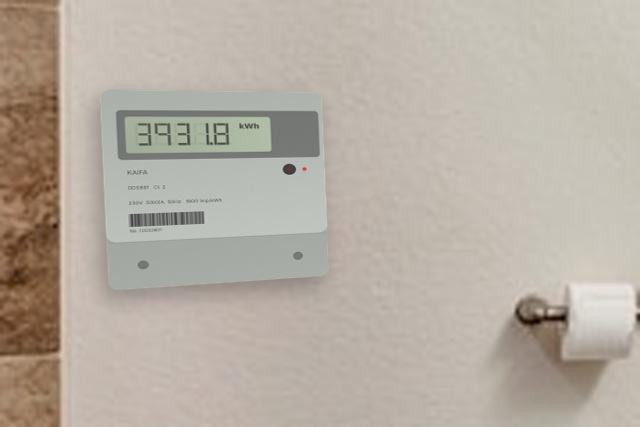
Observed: 3931.8 kWh
